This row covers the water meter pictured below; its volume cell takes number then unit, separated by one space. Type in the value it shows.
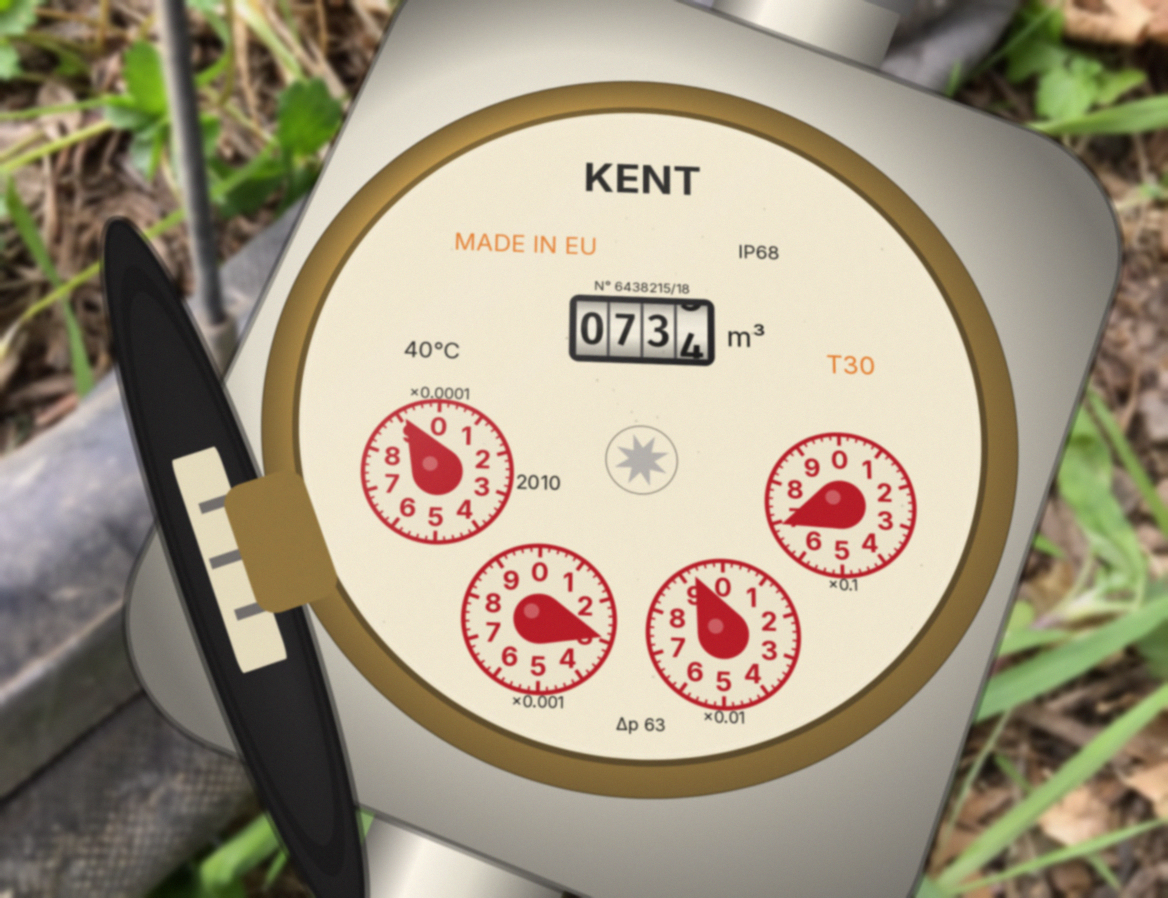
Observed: 733.6929 m³
